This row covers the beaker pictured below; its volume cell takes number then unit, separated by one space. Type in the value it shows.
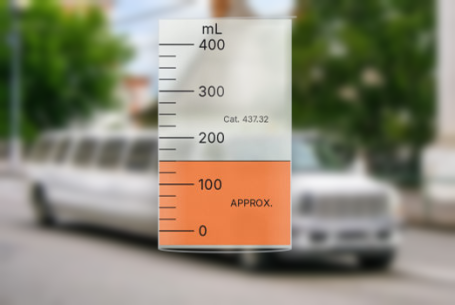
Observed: 150 mL
